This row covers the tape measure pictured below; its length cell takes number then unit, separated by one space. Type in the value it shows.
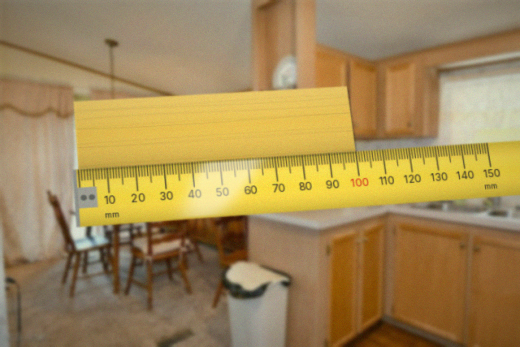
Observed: 100 mm
